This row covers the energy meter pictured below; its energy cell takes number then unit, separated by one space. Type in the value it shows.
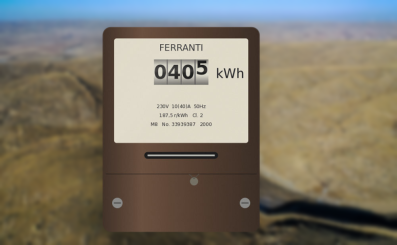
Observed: 405 kWh
